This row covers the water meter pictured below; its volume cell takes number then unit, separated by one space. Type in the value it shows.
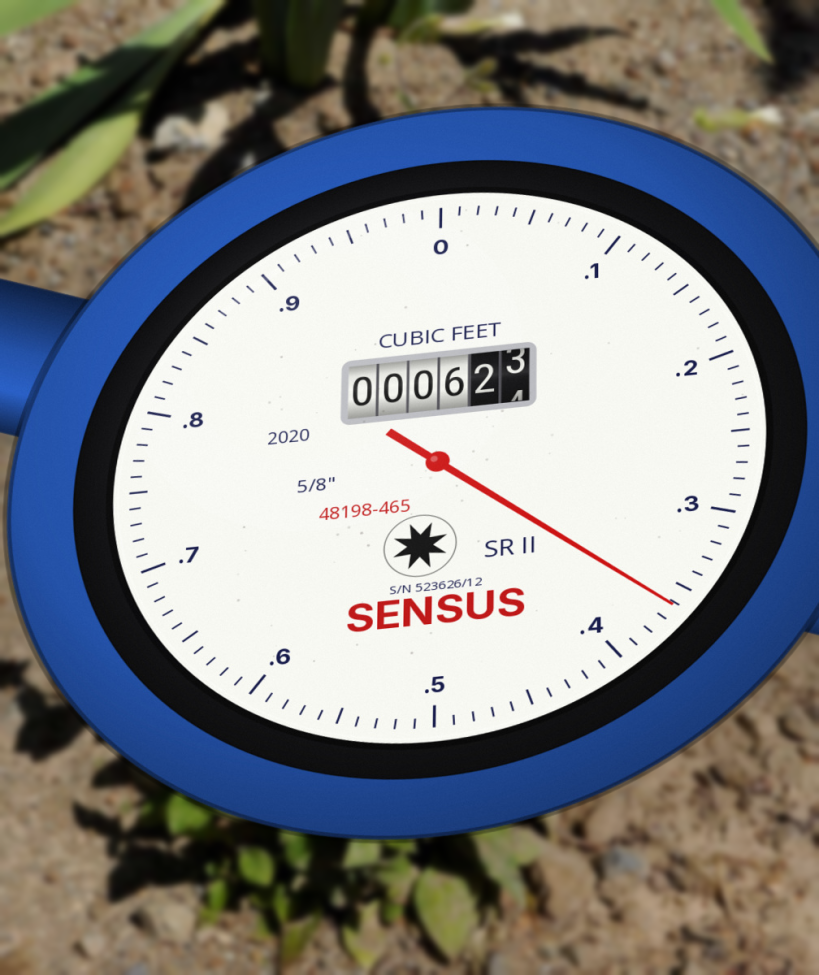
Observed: 623.36 ft³
